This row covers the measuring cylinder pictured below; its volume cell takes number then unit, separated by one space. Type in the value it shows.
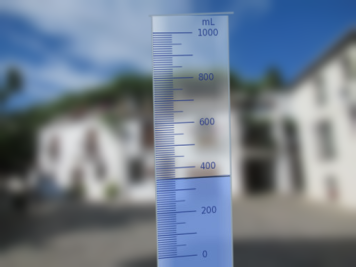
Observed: 350 mL
